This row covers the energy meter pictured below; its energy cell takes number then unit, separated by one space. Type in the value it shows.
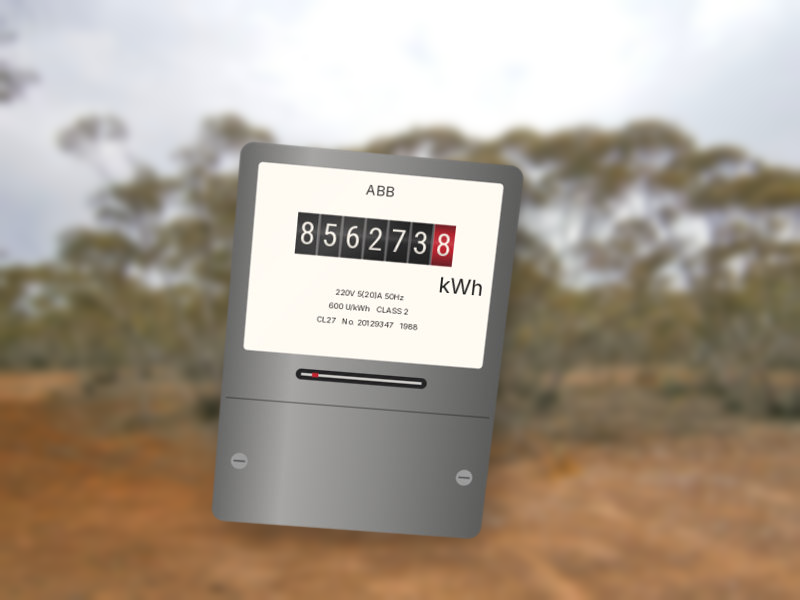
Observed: 856273.8 kWh
